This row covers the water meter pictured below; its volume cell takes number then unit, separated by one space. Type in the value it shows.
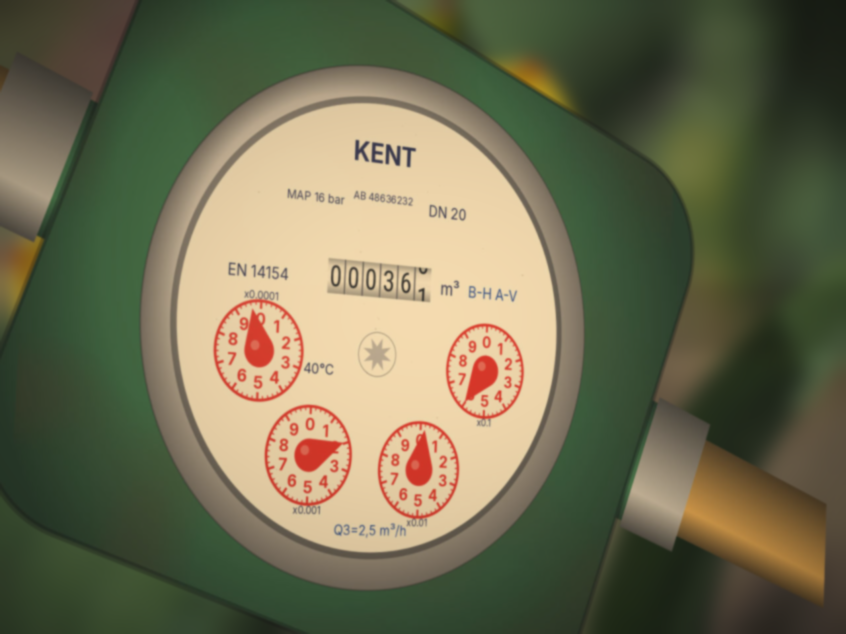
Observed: 360.6019 m³
